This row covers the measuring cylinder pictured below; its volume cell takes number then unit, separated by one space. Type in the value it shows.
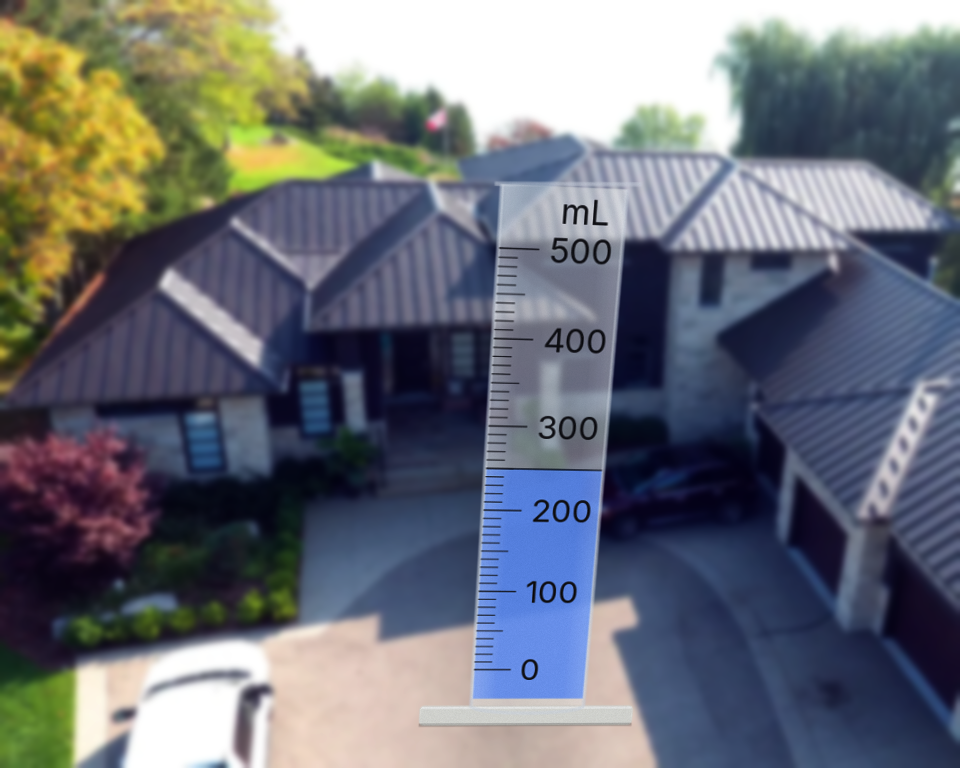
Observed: 250 mL
